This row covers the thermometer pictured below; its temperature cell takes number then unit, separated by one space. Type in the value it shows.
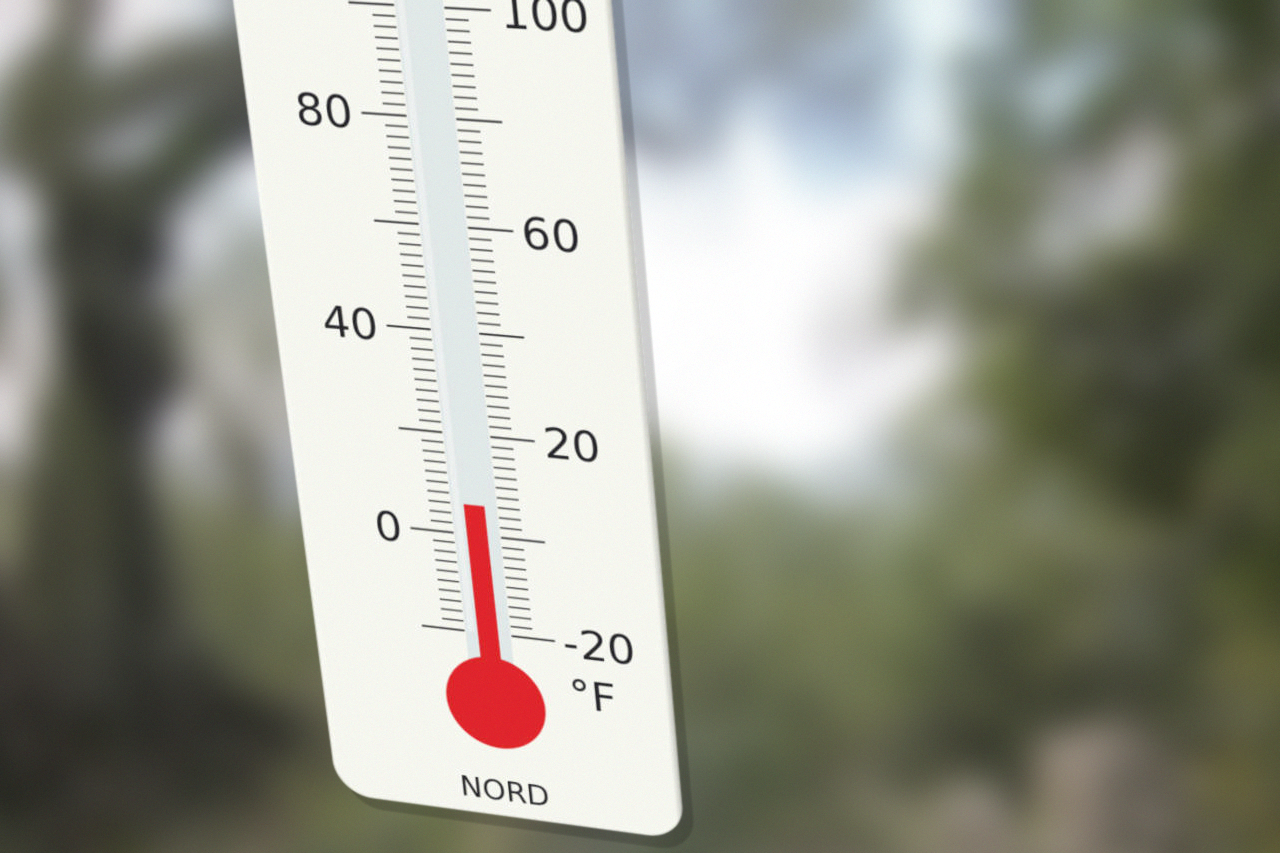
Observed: 6 °F
